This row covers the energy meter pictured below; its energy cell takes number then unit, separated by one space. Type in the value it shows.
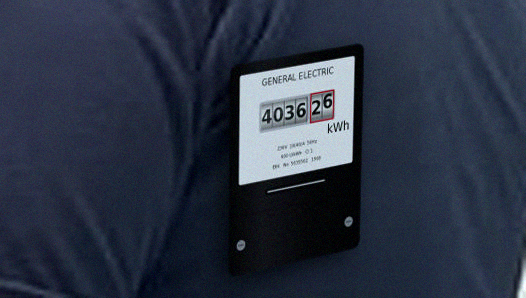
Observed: 4036.26 kWh
